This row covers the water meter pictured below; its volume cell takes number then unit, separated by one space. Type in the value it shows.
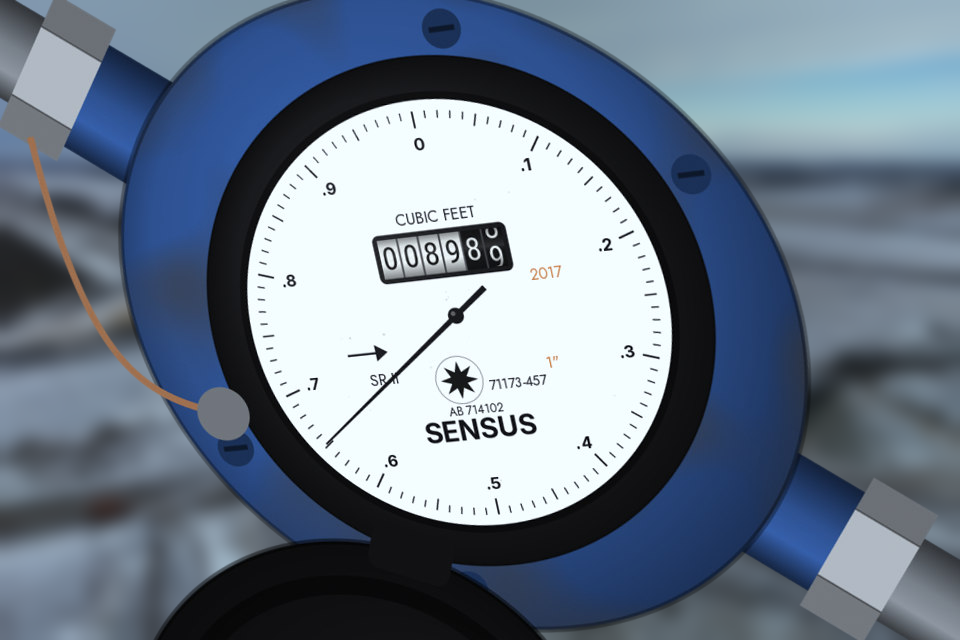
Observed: 8988.65 ft³
